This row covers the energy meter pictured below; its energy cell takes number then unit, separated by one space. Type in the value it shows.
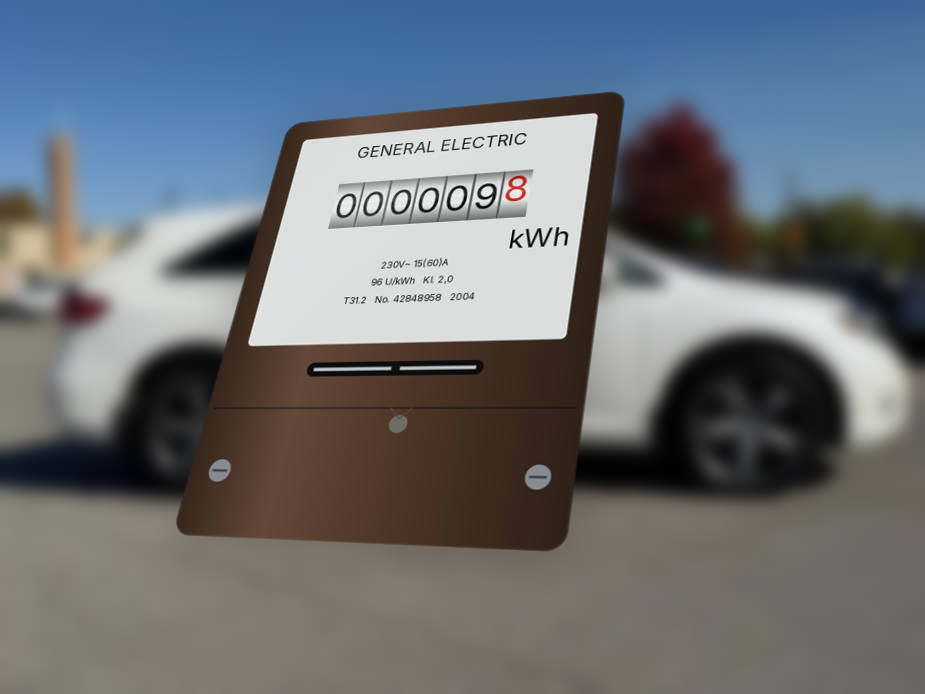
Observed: 9.8 kWh
